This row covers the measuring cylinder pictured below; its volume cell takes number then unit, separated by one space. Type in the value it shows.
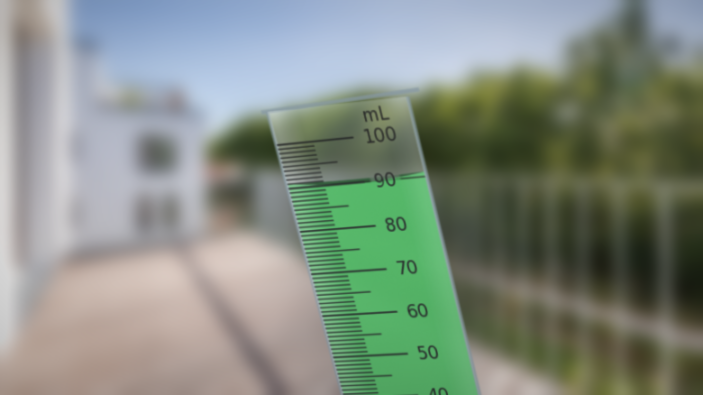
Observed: 90 mL
